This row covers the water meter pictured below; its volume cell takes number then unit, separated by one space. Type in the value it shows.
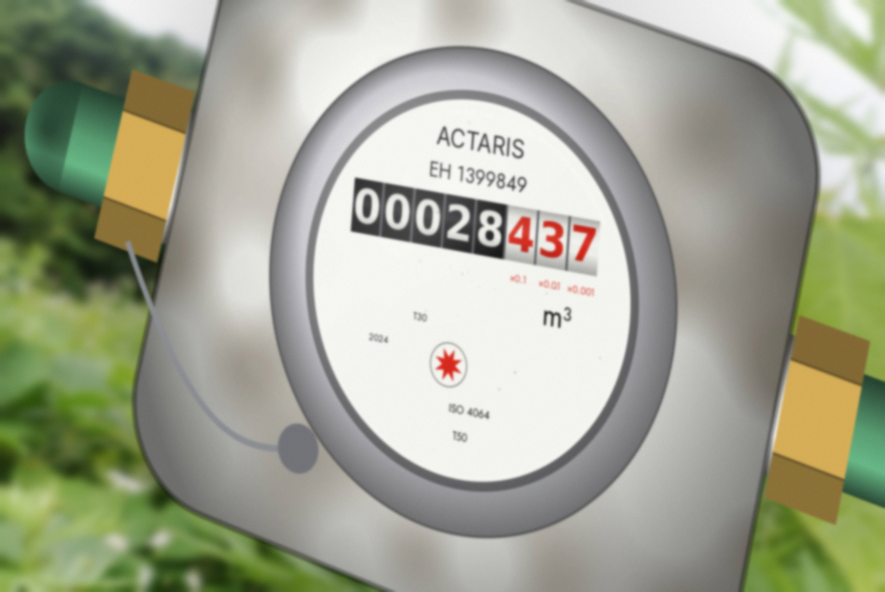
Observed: 28.437 m³
